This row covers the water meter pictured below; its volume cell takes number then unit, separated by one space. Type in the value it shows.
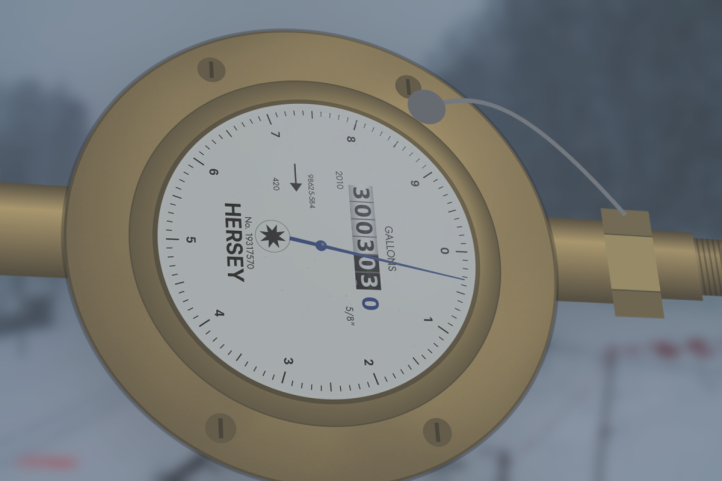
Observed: 3003030.3 gal
